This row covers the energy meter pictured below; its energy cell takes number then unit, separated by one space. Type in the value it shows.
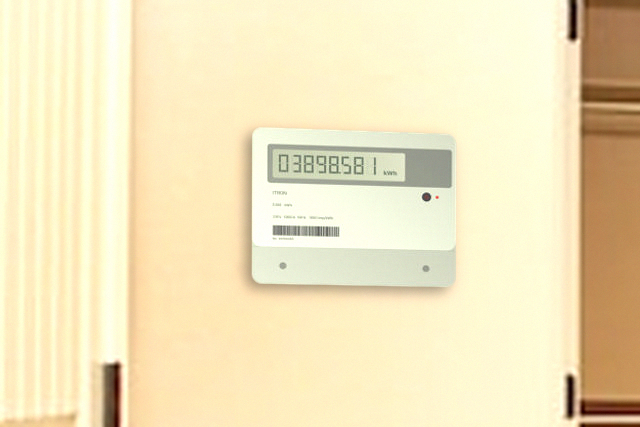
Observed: 3898.581 kWh
